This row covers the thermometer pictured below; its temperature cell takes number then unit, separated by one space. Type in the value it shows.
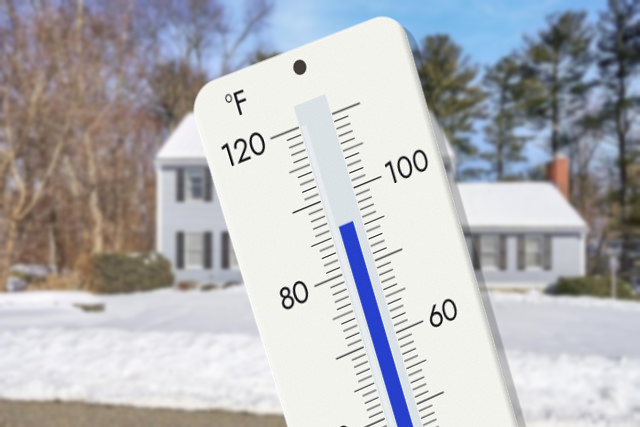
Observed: 92 °F
